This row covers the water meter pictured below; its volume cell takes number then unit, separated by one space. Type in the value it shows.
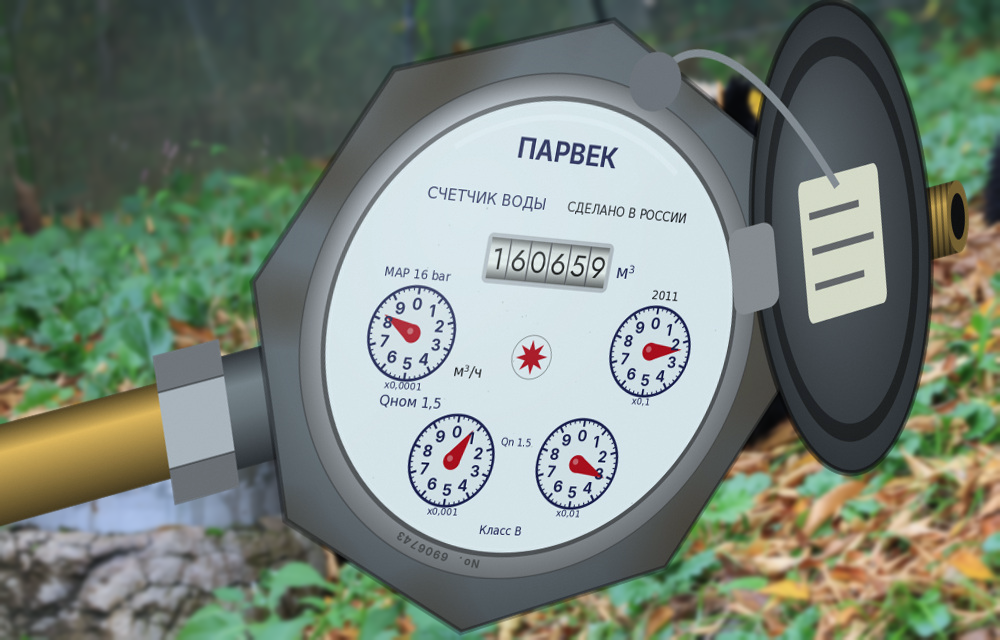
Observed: 160659.2308 m³
